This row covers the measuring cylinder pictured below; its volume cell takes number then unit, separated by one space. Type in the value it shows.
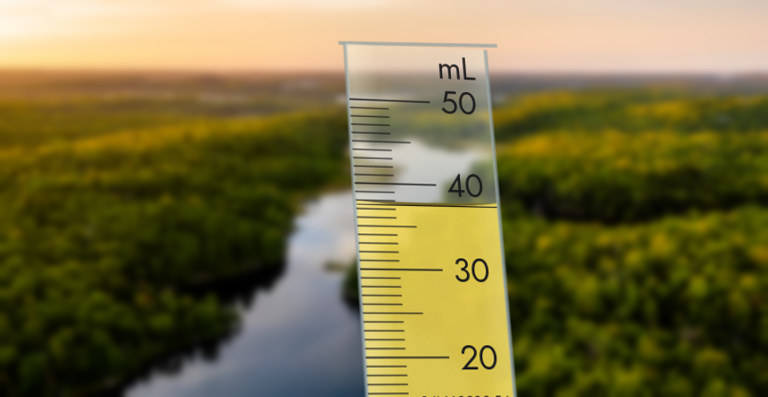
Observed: 37.5 mL
